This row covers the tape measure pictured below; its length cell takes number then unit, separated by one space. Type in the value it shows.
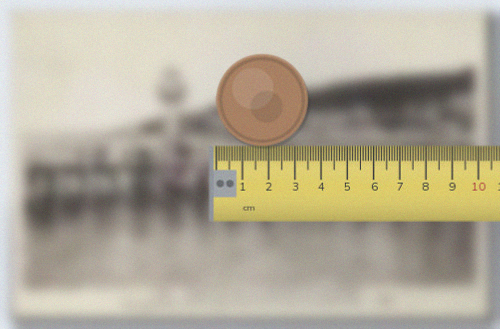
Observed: 3.5 cm
